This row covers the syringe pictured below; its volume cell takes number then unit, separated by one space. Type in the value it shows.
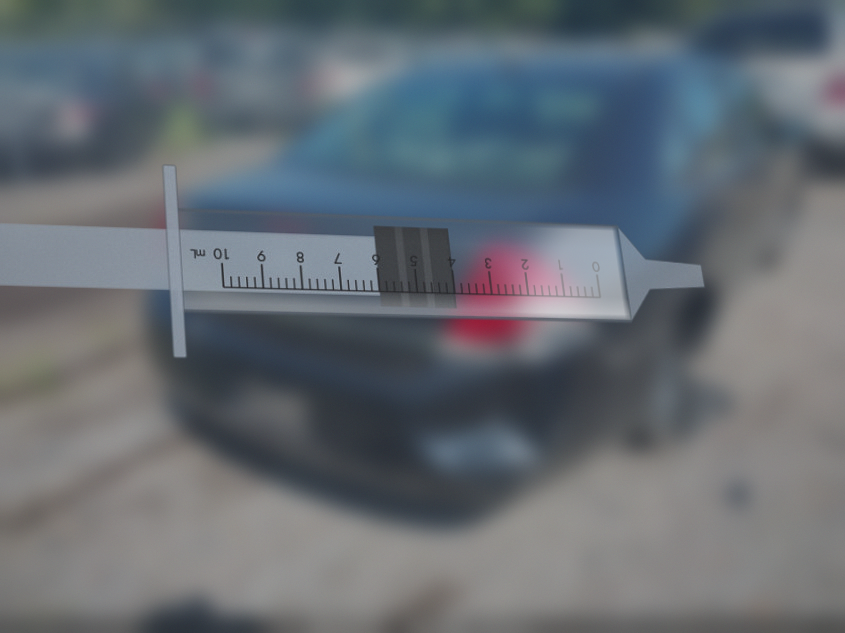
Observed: 4 mL
